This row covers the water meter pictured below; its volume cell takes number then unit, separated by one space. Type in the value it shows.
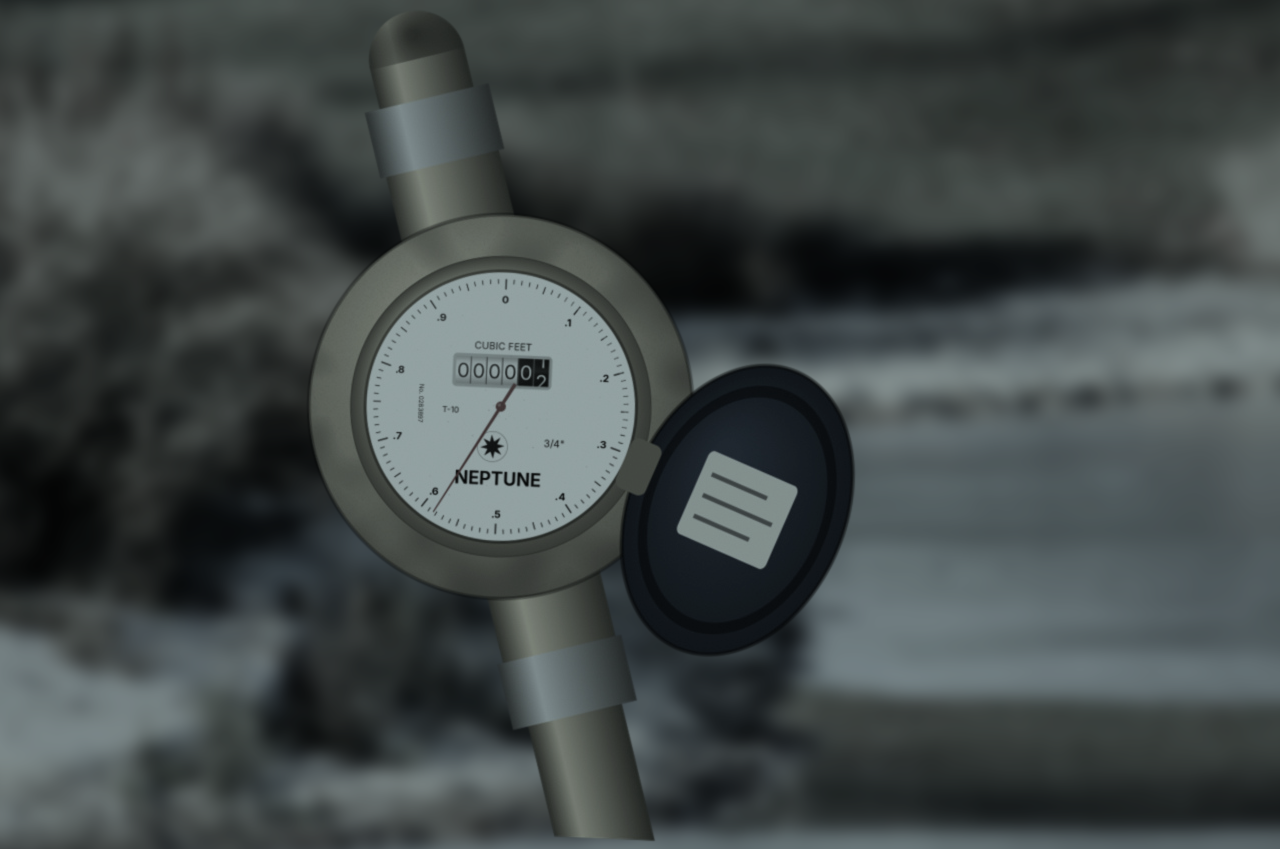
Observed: 1.58 ft³
